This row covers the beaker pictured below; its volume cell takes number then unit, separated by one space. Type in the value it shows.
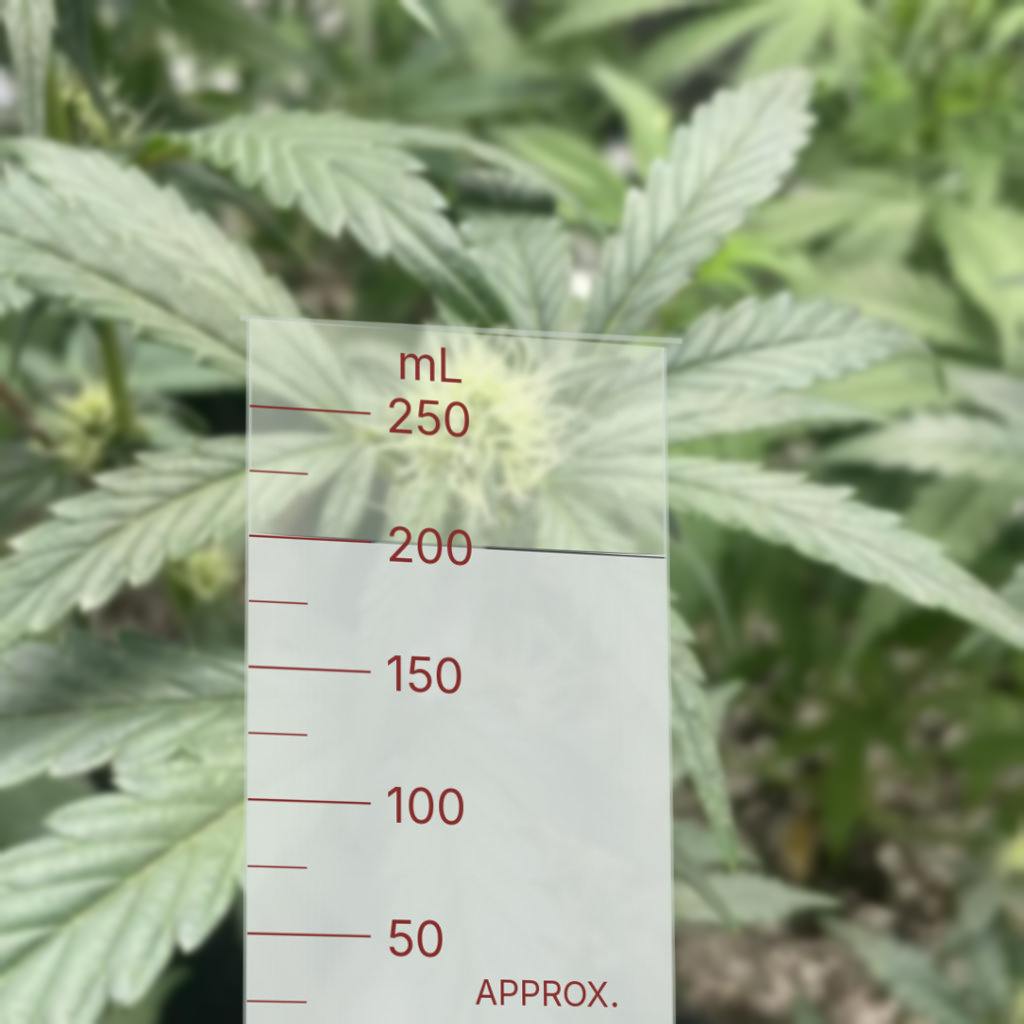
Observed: 200 mL
